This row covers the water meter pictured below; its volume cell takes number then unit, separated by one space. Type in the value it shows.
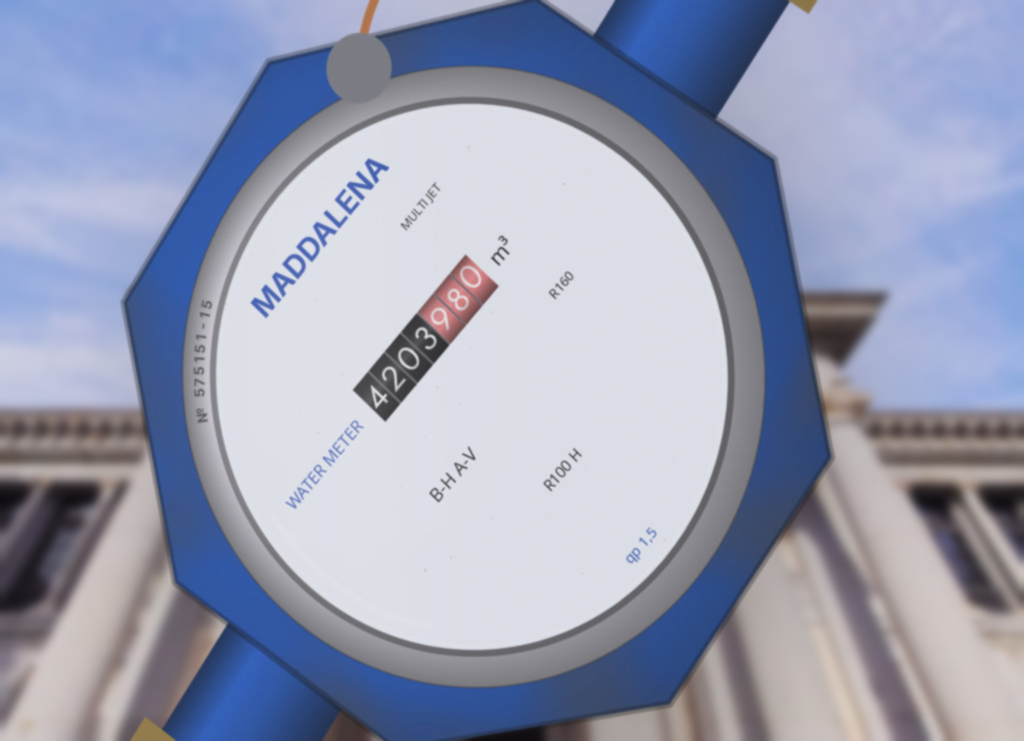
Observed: 4203.980 m³
